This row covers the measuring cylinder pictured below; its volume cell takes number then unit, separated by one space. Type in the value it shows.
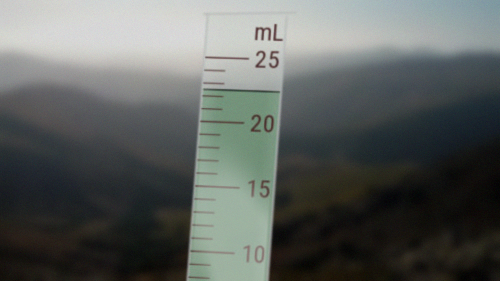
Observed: 22.5 mL
